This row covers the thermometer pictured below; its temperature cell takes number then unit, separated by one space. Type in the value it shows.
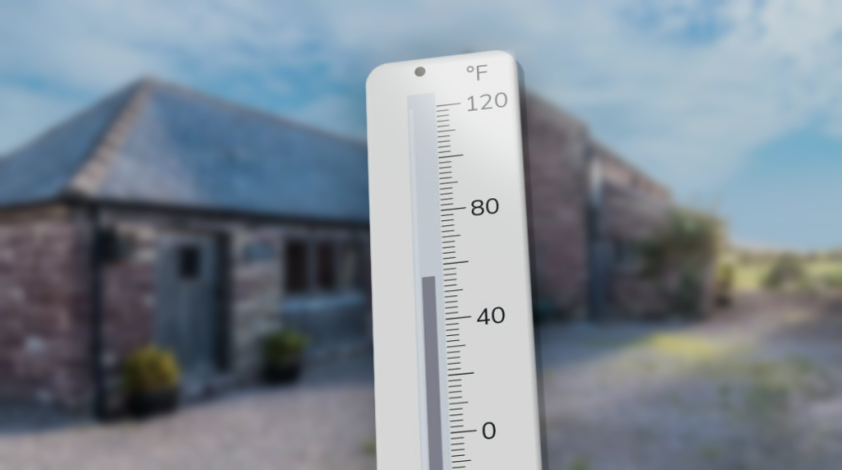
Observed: 56 °F
